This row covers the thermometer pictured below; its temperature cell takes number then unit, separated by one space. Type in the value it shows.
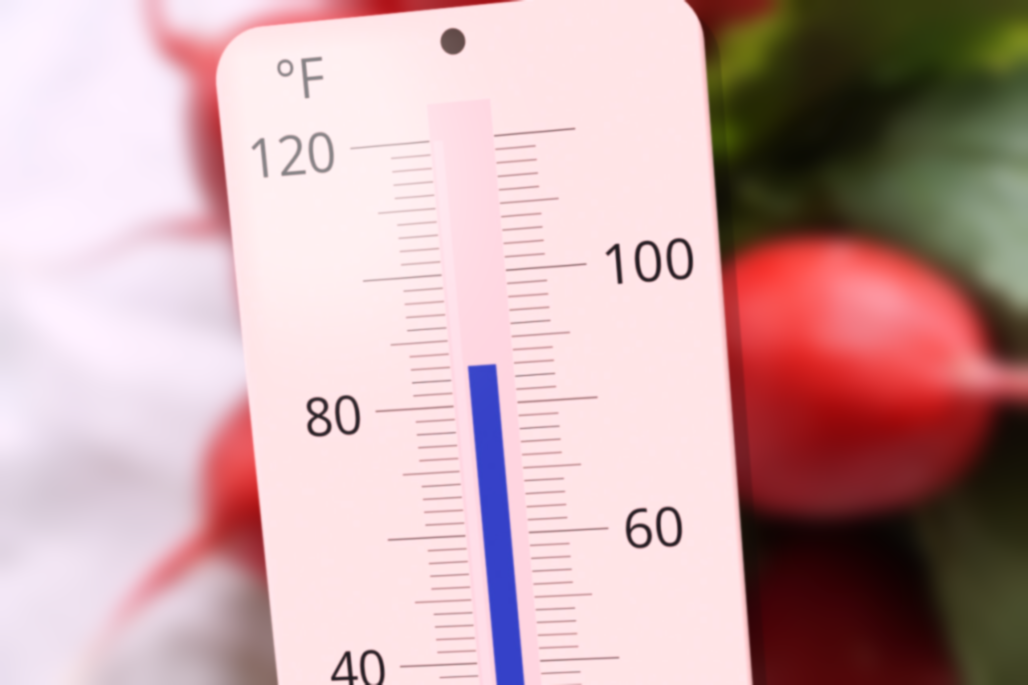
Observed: 86 °F
